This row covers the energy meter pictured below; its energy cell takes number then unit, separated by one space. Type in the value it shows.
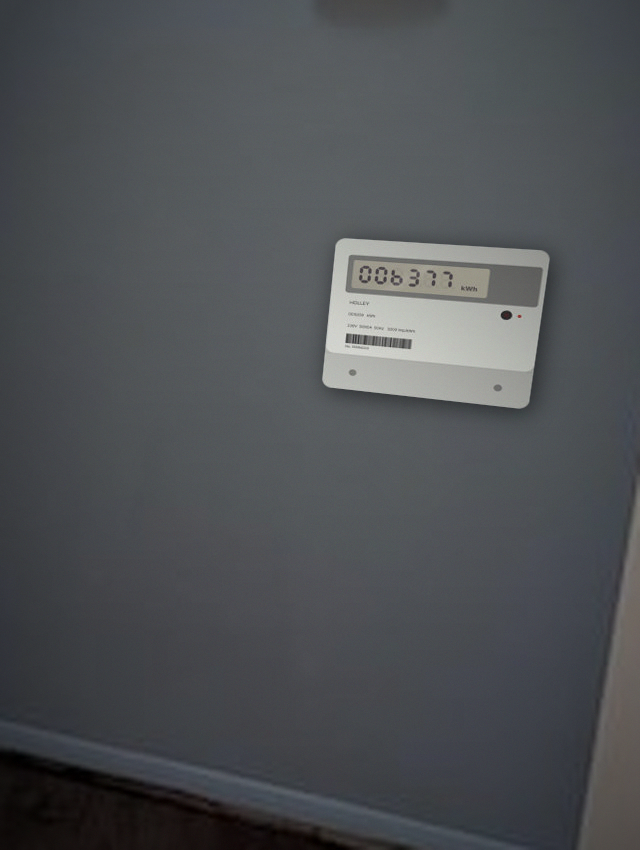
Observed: 6377 kWh
